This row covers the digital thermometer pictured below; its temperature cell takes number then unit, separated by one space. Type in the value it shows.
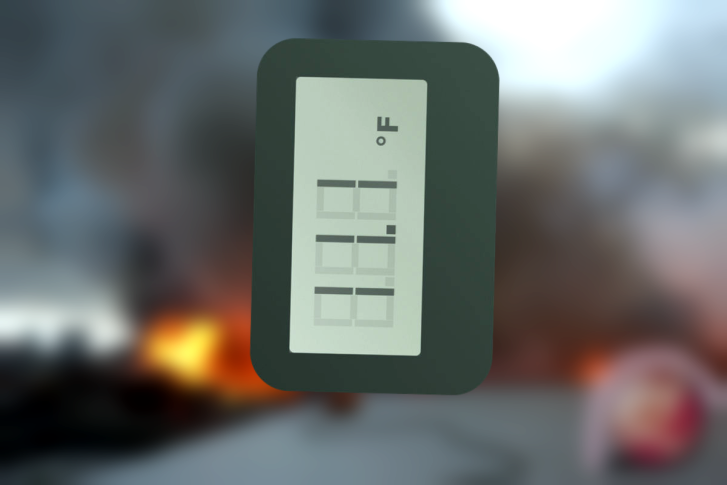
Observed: 11.1 °F
